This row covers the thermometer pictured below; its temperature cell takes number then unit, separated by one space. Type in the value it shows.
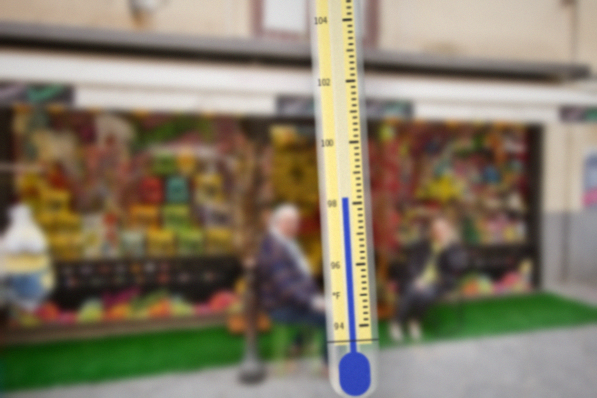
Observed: 98.2 °F
